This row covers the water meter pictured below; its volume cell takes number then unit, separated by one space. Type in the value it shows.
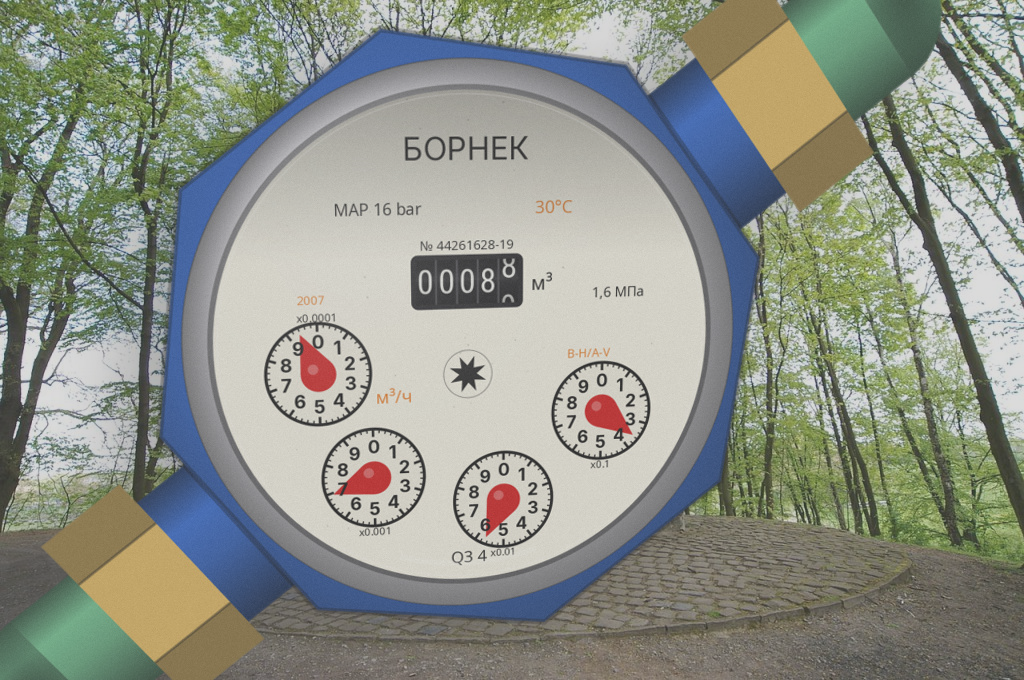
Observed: 88.3569 m³
